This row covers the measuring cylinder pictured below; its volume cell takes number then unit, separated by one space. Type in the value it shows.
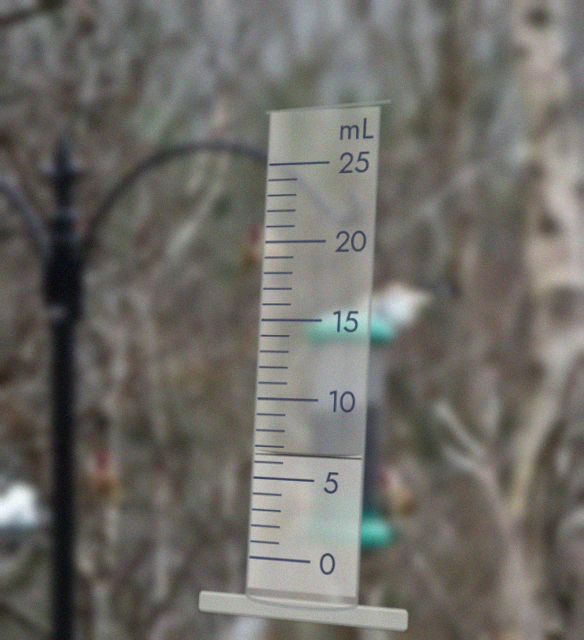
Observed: 6.5 mL
